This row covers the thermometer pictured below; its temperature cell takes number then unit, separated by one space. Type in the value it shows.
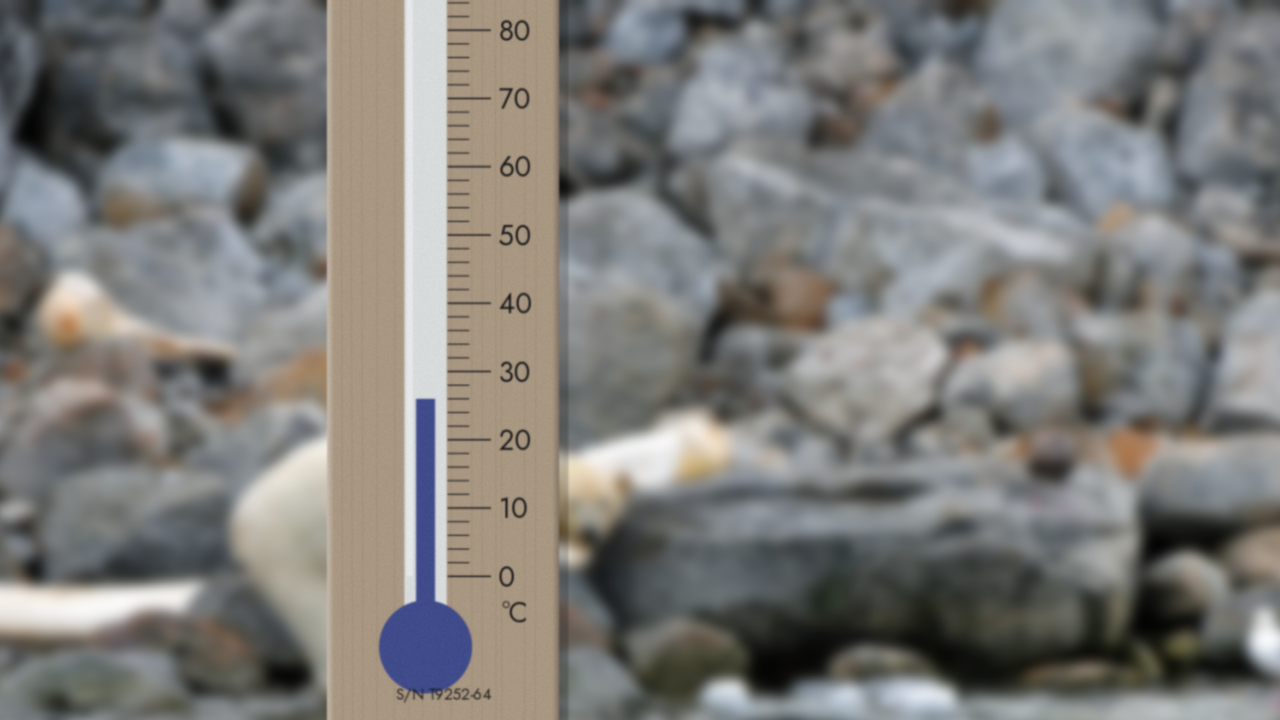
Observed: 26 °C
